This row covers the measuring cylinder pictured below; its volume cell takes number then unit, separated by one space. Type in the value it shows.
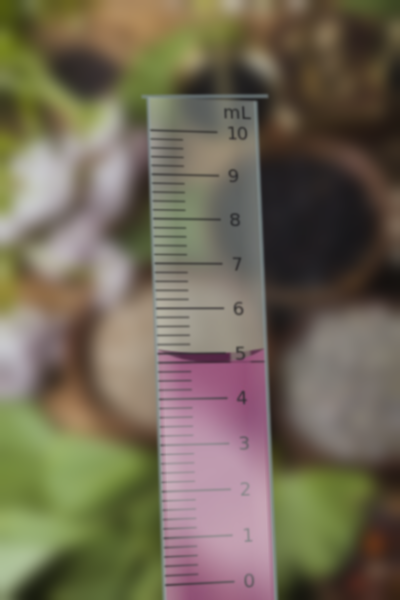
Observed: 4.8 mL
